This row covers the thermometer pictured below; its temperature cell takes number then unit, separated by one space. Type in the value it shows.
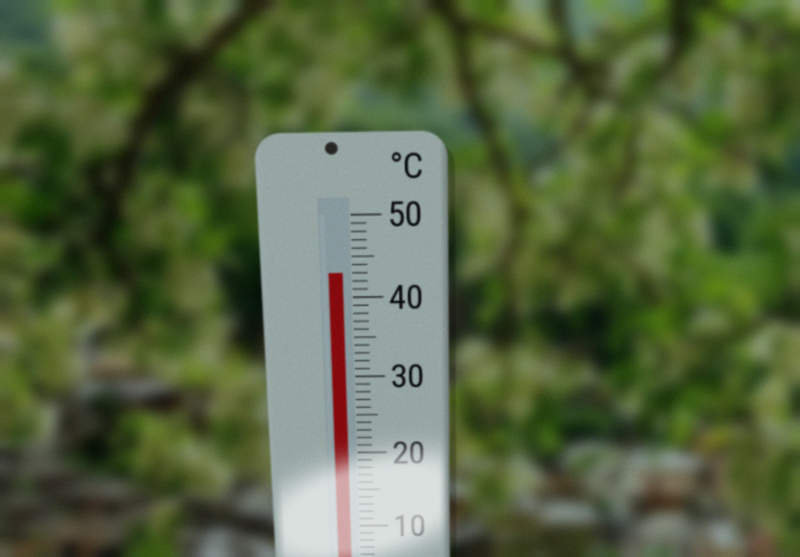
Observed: 43 °C
